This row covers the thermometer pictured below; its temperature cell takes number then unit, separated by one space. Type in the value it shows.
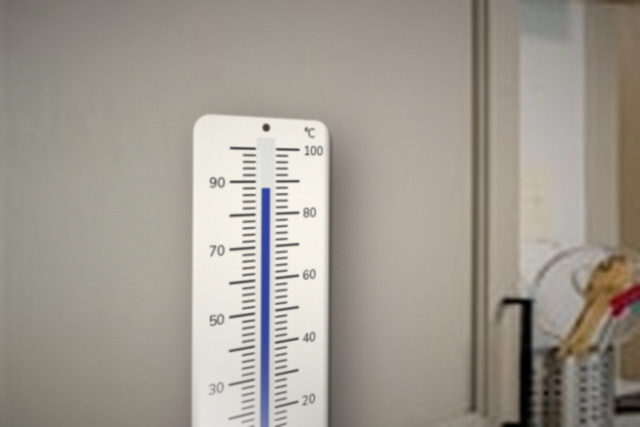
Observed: 88 °C
